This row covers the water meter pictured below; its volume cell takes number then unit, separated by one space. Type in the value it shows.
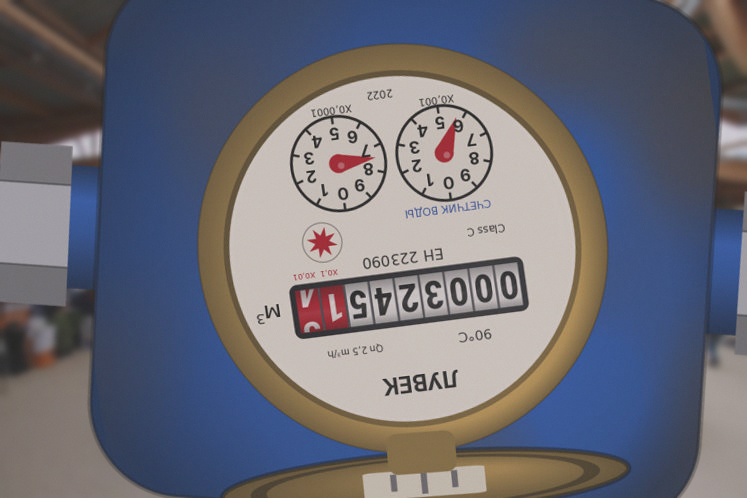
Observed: 3245.1357 m³
